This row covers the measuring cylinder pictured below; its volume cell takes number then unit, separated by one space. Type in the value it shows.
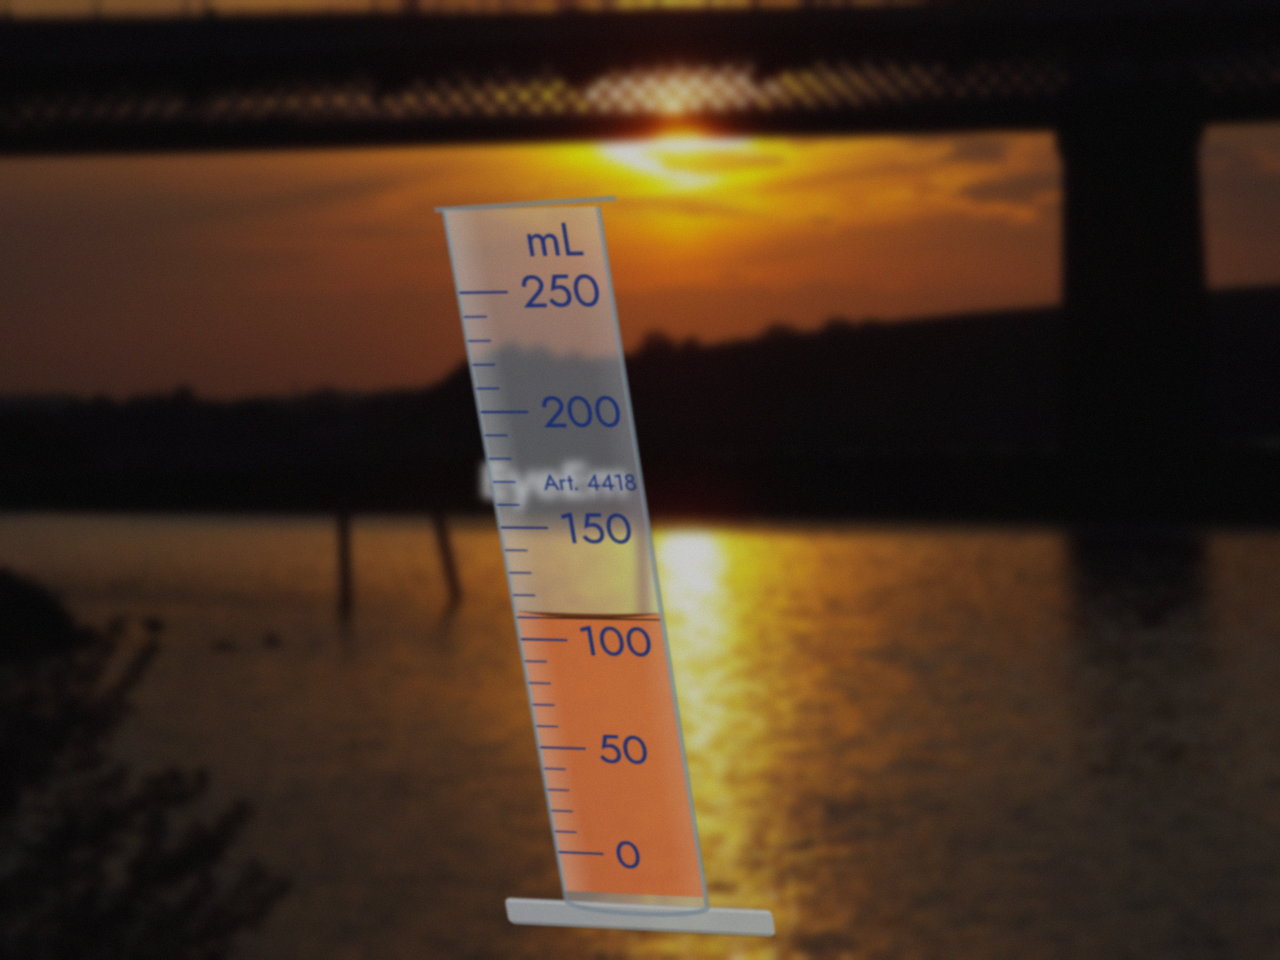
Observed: 110 mL
